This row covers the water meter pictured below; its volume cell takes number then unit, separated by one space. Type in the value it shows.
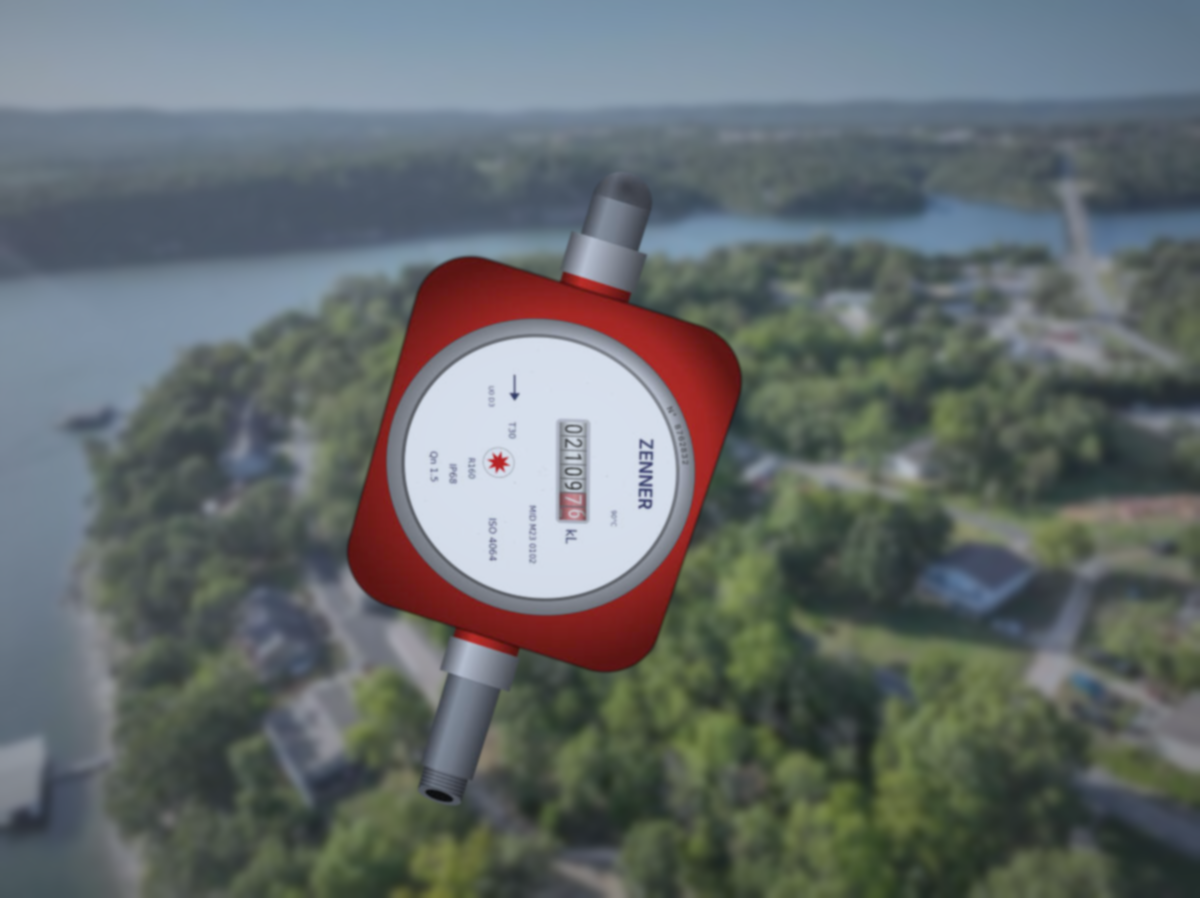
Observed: 2109.76 kL
